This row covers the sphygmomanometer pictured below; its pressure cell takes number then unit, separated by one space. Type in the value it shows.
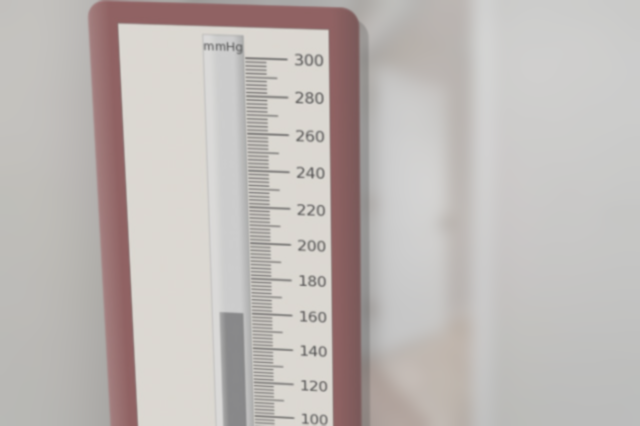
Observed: 160 mmHg
